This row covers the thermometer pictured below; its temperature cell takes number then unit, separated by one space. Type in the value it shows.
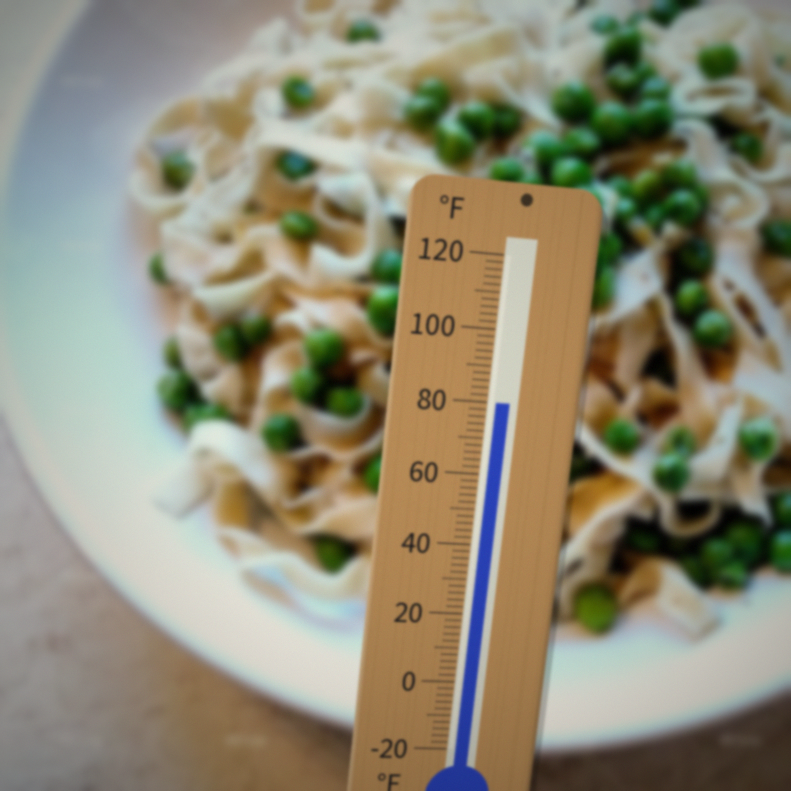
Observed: 80 °F
